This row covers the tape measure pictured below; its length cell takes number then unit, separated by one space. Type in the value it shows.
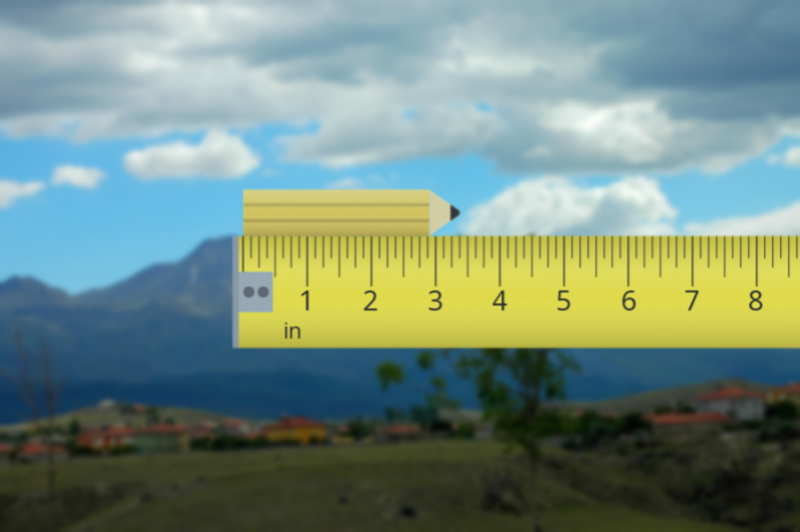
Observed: 3.375 in
